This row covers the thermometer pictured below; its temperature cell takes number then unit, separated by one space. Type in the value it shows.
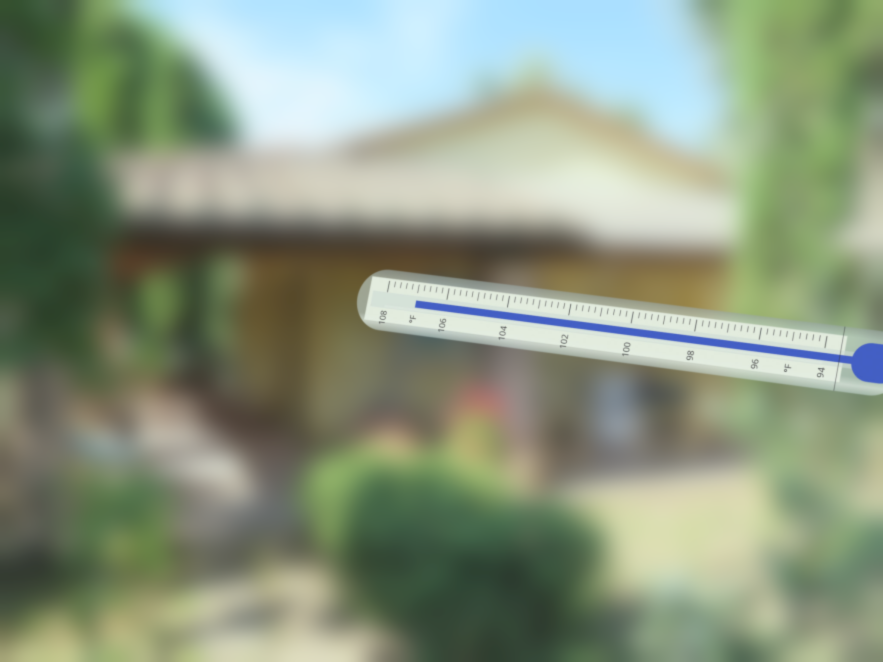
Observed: 107 °F
